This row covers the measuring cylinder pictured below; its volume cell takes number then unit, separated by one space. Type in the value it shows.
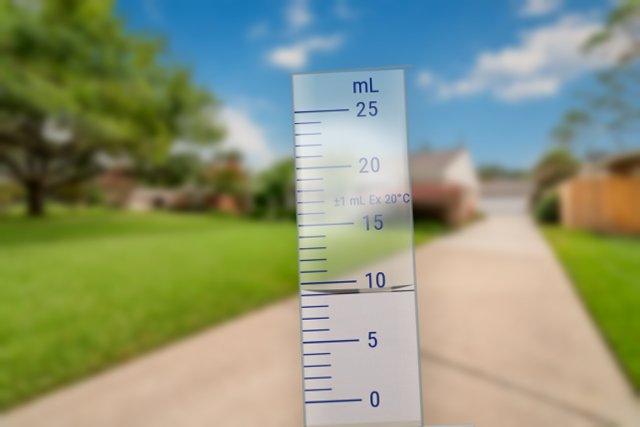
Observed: 9 mL
